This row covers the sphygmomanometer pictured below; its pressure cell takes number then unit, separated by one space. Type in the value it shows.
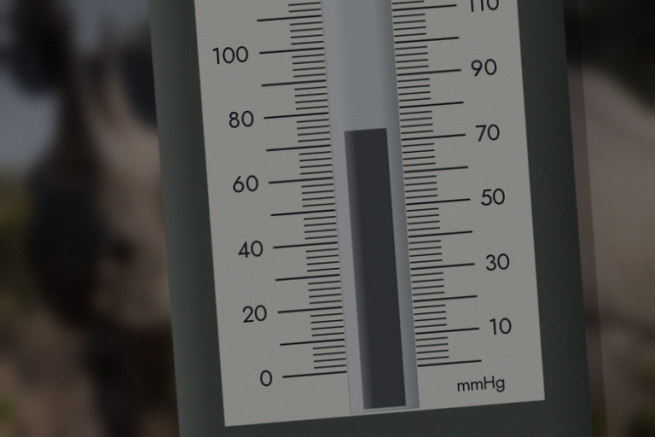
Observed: 74 mmHg
